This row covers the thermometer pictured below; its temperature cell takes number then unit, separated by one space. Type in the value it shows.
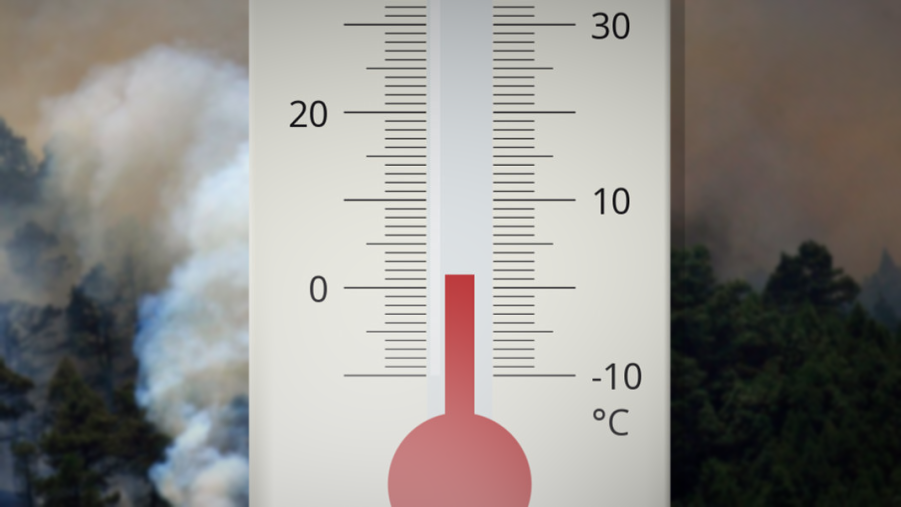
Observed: 1.5 °C
